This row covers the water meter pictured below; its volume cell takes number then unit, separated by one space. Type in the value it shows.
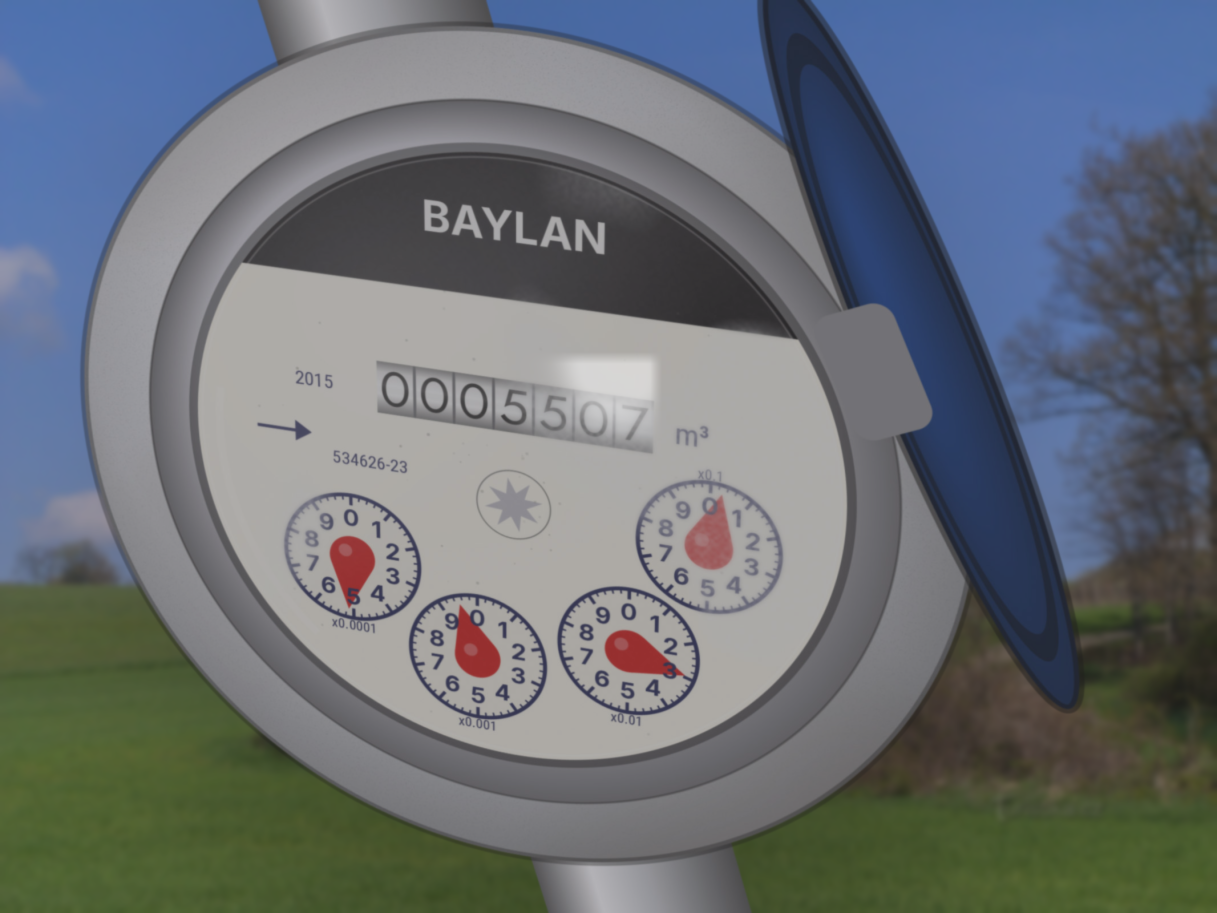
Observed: 5507.0295 m³
